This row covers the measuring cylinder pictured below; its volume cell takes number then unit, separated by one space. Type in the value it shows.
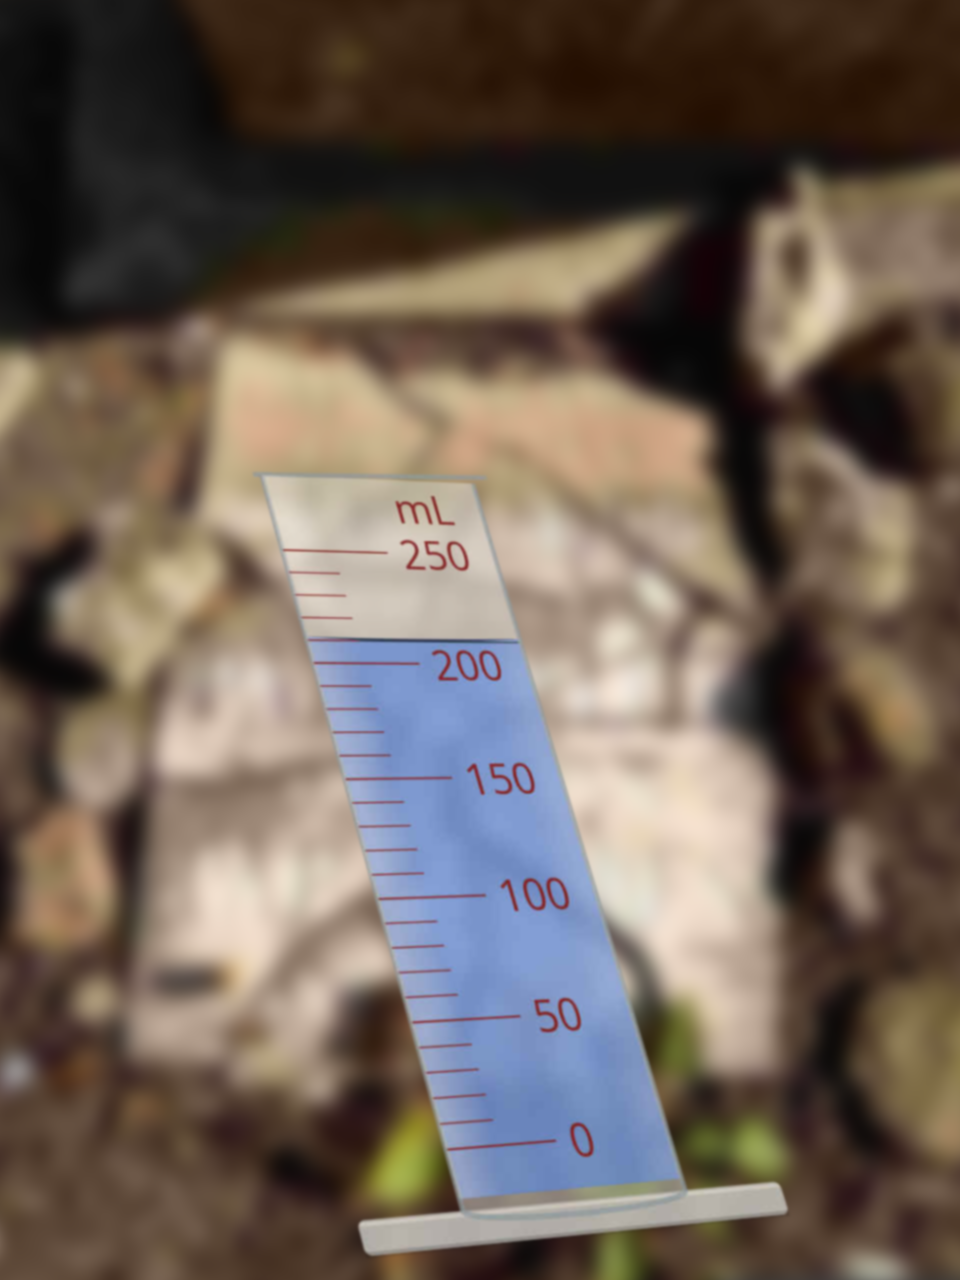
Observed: 210 mL
